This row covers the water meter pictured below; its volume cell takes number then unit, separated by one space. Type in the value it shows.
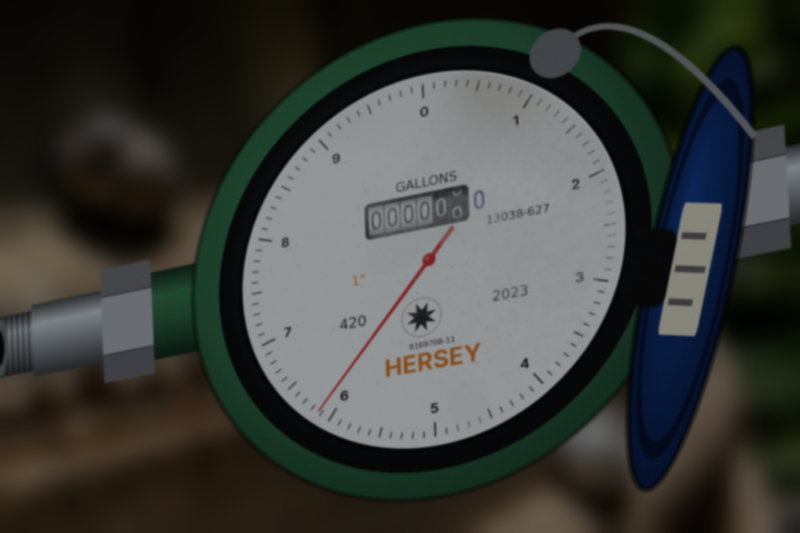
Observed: 86.1 gal
